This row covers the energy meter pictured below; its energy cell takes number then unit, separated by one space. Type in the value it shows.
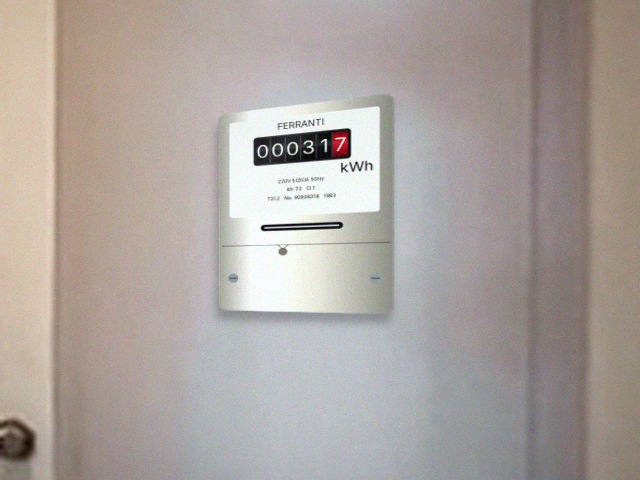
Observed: 31.7 kWh
